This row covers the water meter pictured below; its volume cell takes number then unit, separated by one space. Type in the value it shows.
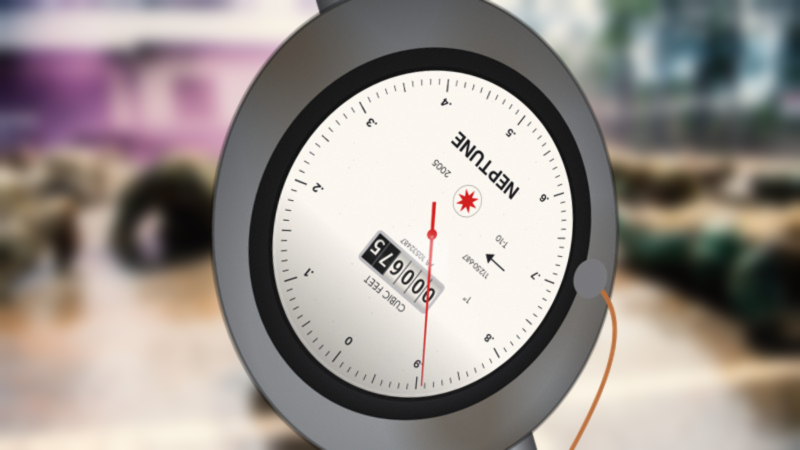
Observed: 674.89 ft³
